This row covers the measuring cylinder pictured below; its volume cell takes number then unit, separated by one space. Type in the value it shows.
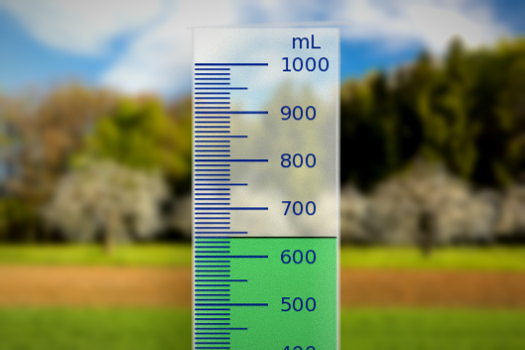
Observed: 640 mL
